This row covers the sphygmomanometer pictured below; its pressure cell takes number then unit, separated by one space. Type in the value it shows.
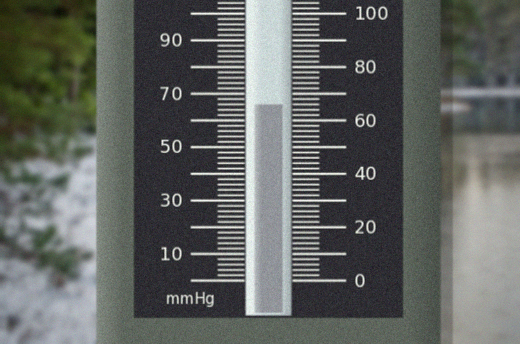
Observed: 66 mmHg
